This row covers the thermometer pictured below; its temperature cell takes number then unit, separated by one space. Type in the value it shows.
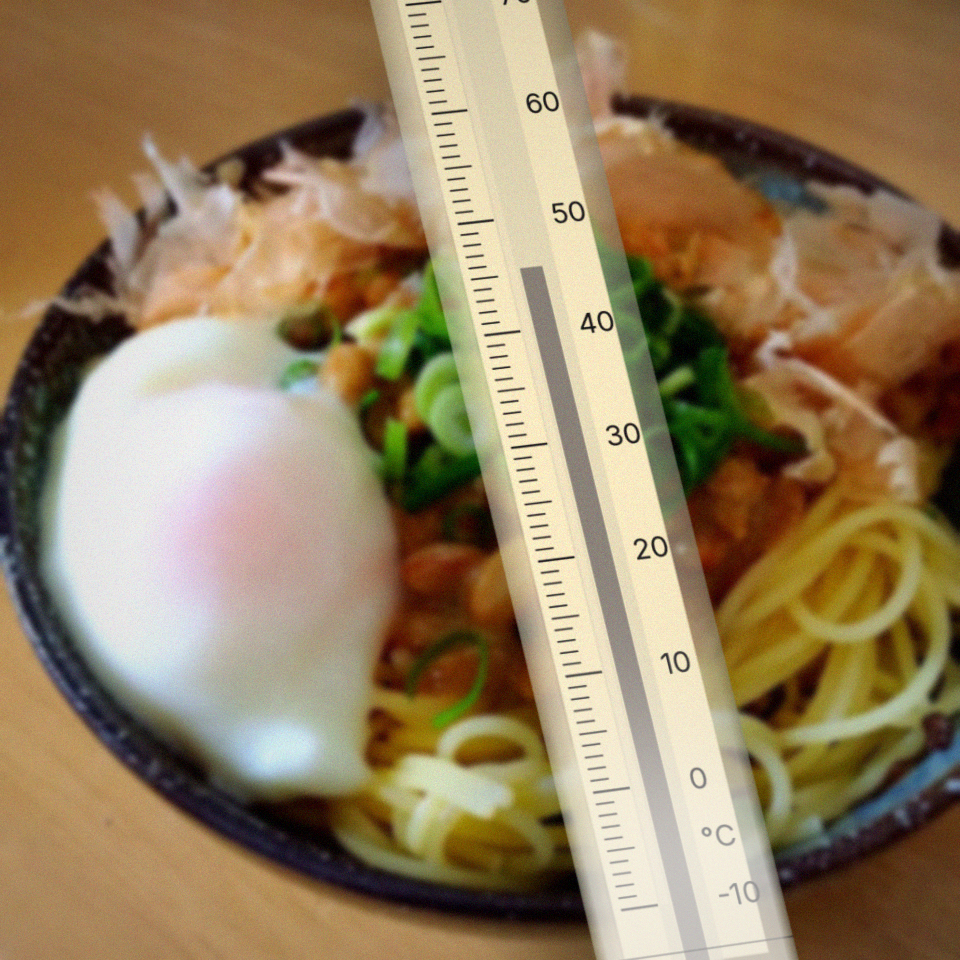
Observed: 45.5 °C
